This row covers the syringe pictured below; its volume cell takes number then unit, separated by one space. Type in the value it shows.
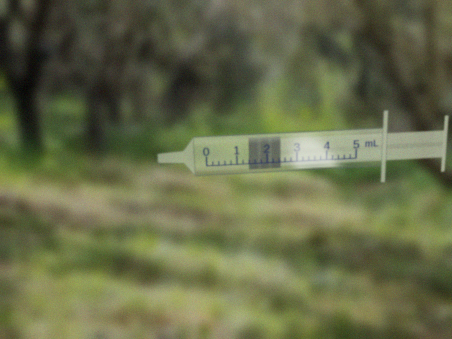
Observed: 1.4 mL
